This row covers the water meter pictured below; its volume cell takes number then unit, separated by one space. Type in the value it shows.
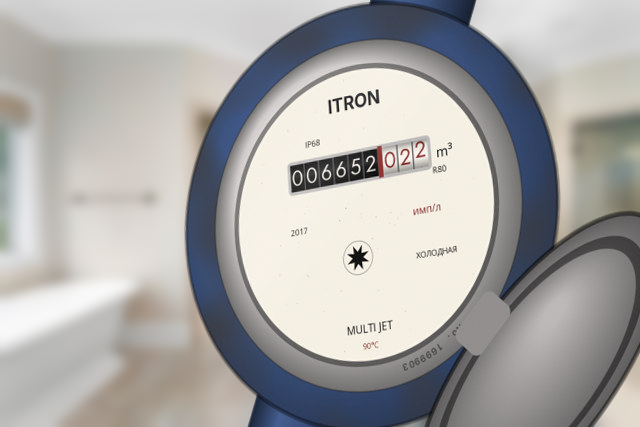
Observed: 6652.022 m³
